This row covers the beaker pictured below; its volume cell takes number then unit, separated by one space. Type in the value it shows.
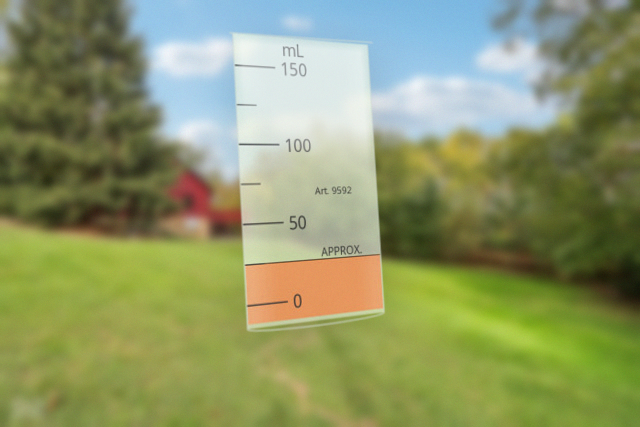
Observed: 25 mL
